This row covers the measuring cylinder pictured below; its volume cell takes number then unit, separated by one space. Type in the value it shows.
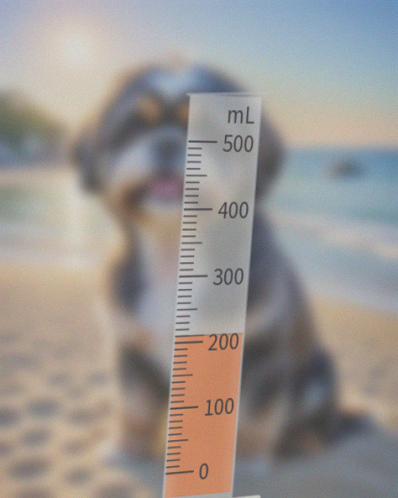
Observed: 210 mL
